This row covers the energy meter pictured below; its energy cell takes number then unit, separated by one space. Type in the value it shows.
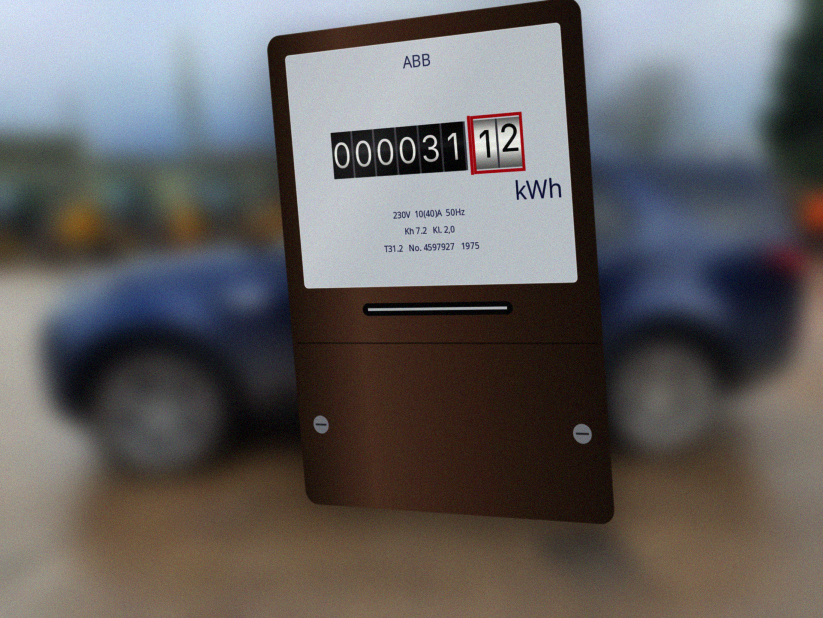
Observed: 31.12 kWh
